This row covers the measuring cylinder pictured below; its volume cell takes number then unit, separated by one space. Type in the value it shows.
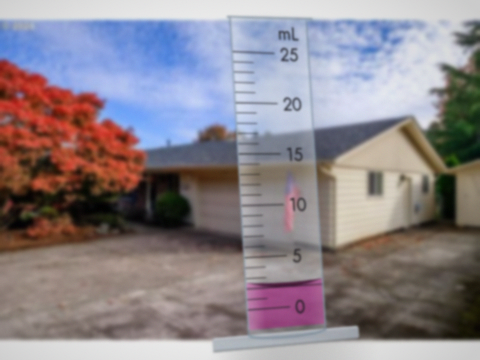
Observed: 2 mL
